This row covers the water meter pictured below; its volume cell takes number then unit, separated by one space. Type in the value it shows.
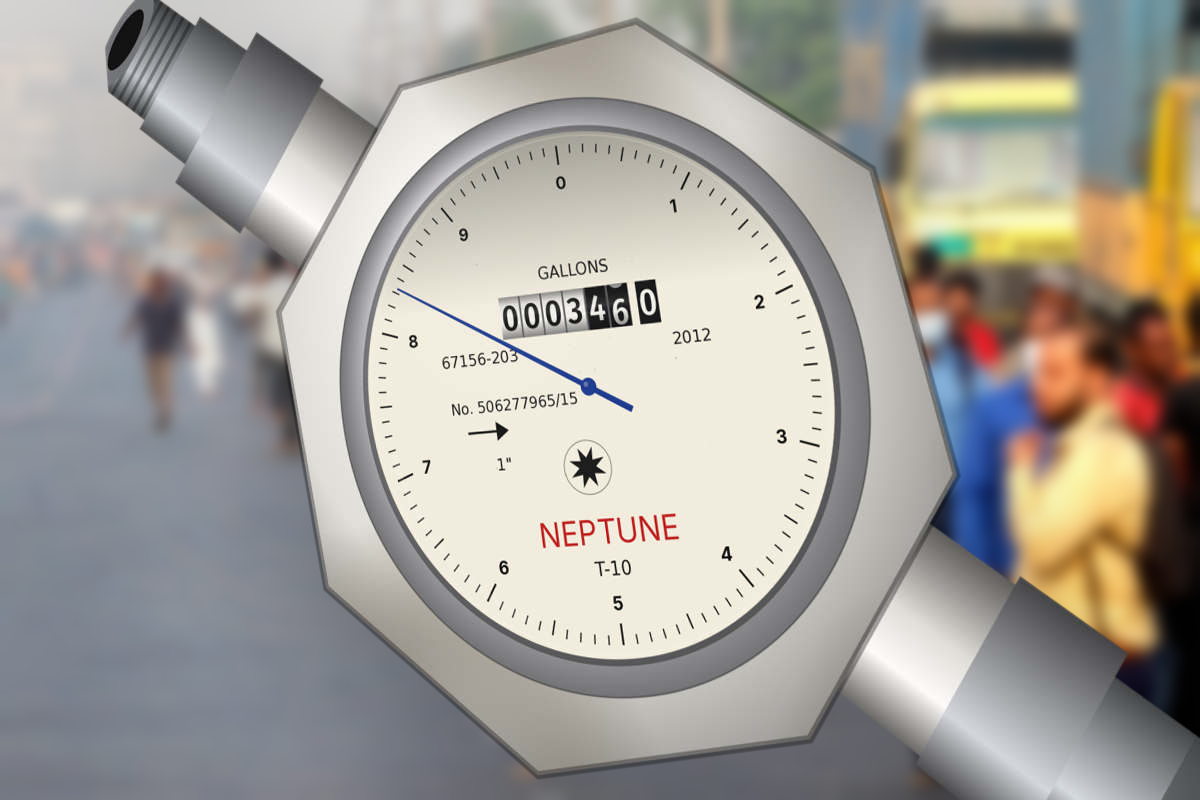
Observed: 3458.3 gal
